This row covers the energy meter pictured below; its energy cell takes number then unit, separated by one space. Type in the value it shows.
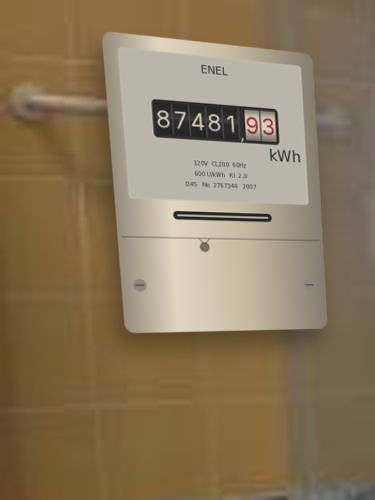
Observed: 87481.93 kWh
